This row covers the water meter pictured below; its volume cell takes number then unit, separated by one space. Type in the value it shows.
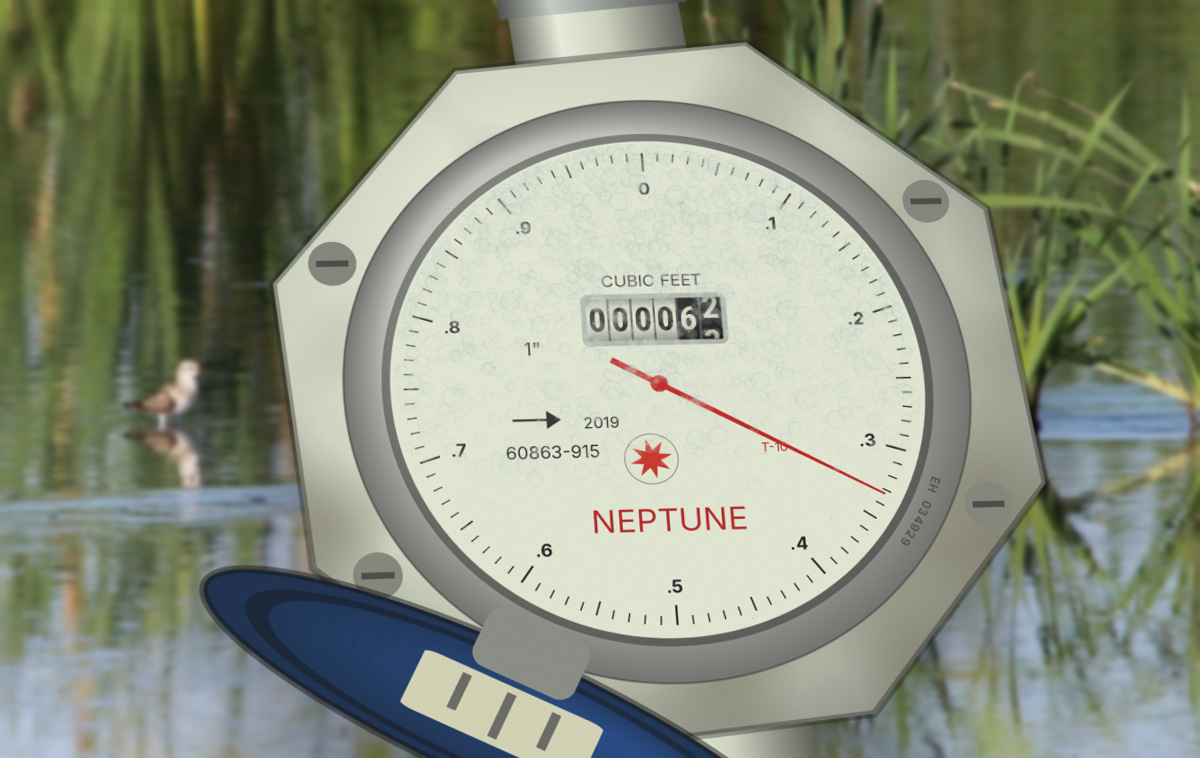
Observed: 62.33 ft³
